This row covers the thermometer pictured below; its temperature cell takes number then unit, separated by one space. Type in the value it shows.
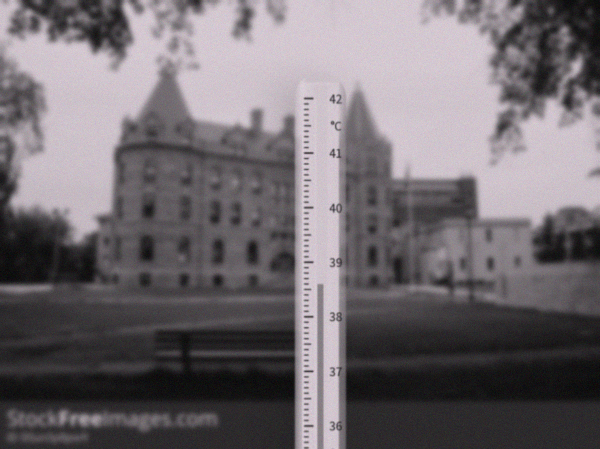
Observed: 38.6 °C
